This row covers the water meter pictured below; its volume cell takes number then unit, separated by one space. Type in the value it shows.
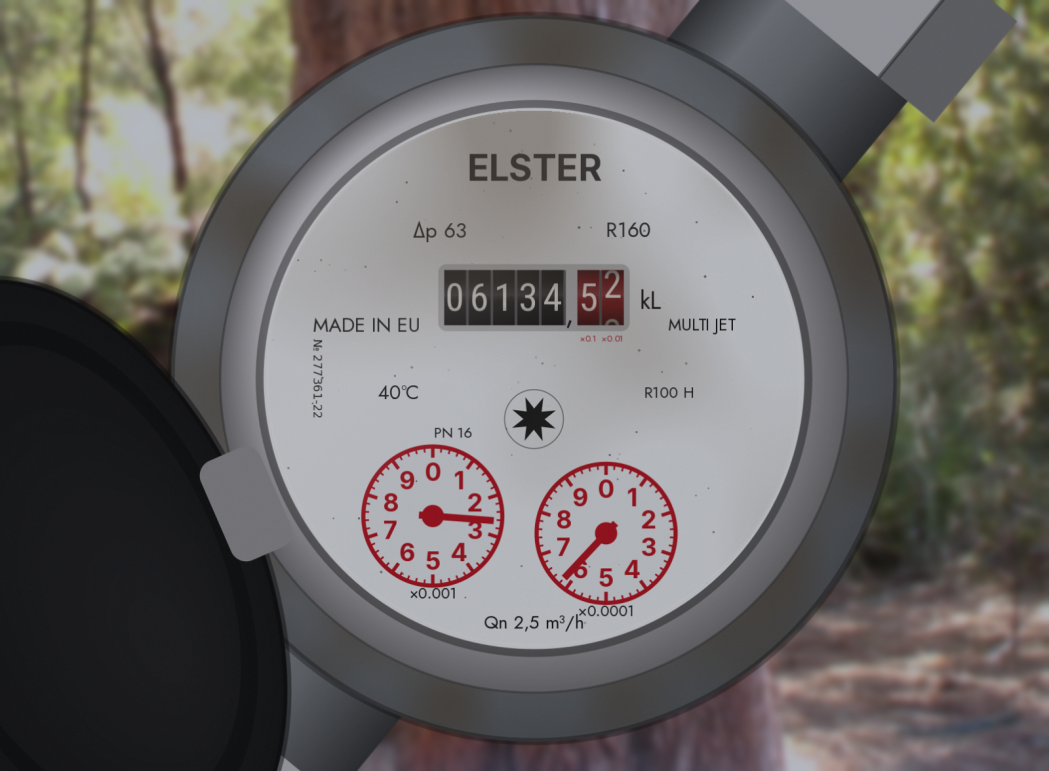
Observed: 6134.5226 kL
